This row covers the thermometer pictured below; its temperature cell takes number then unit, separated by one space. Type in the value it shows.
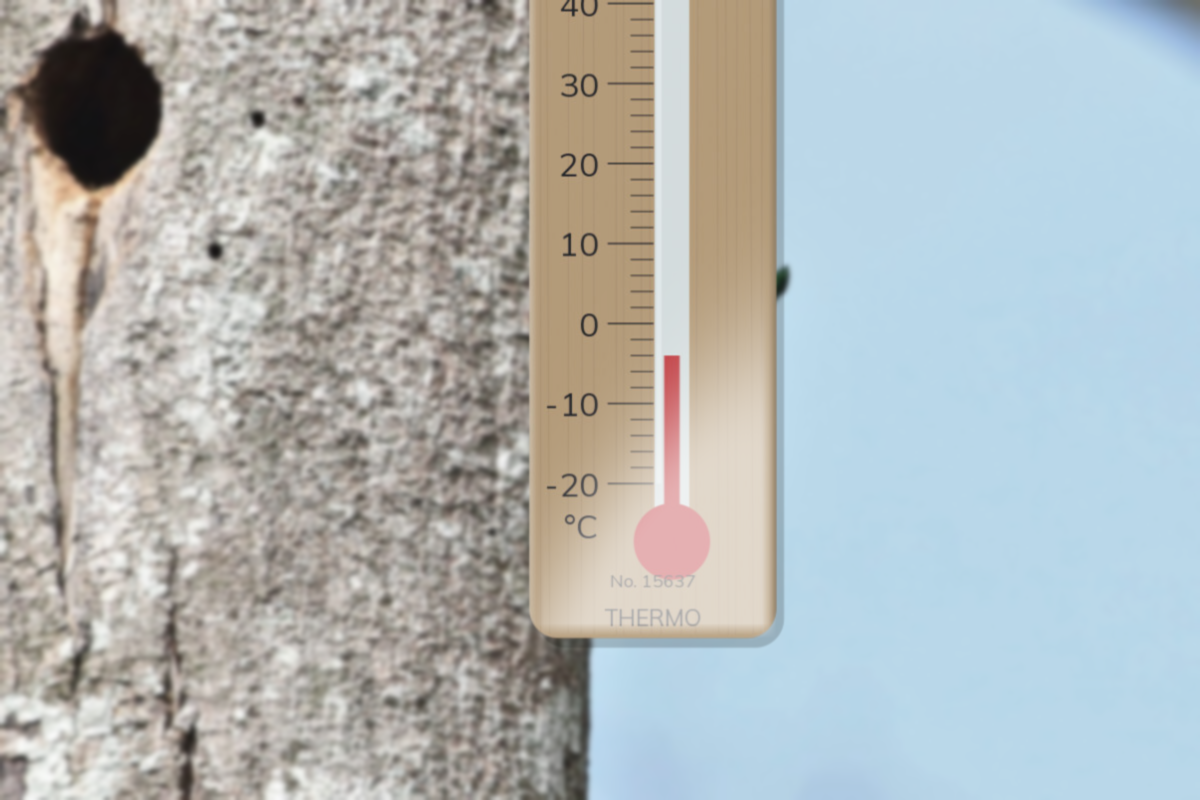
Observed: -4 °C
